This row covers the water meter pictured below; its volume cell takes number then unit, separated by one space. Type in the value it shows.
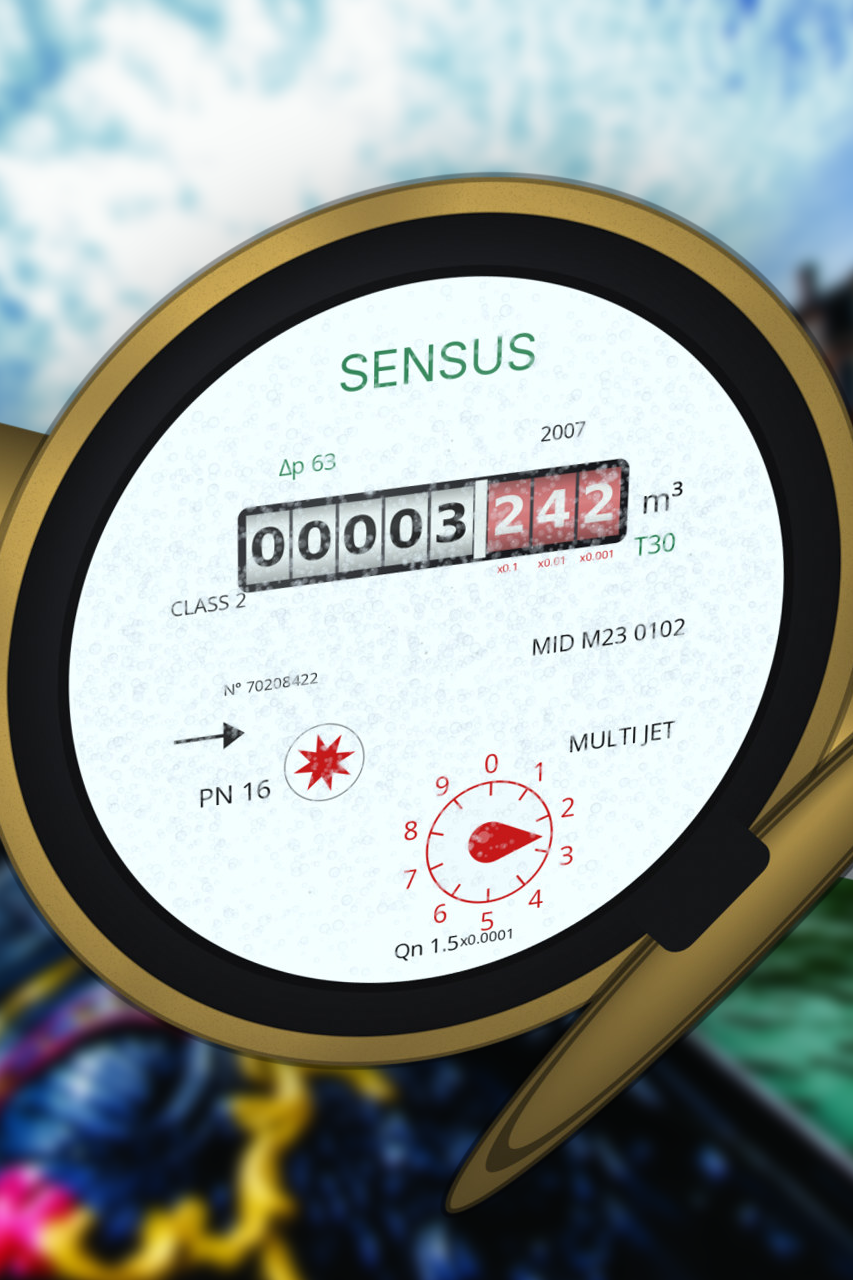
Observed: 3.2422 m³
